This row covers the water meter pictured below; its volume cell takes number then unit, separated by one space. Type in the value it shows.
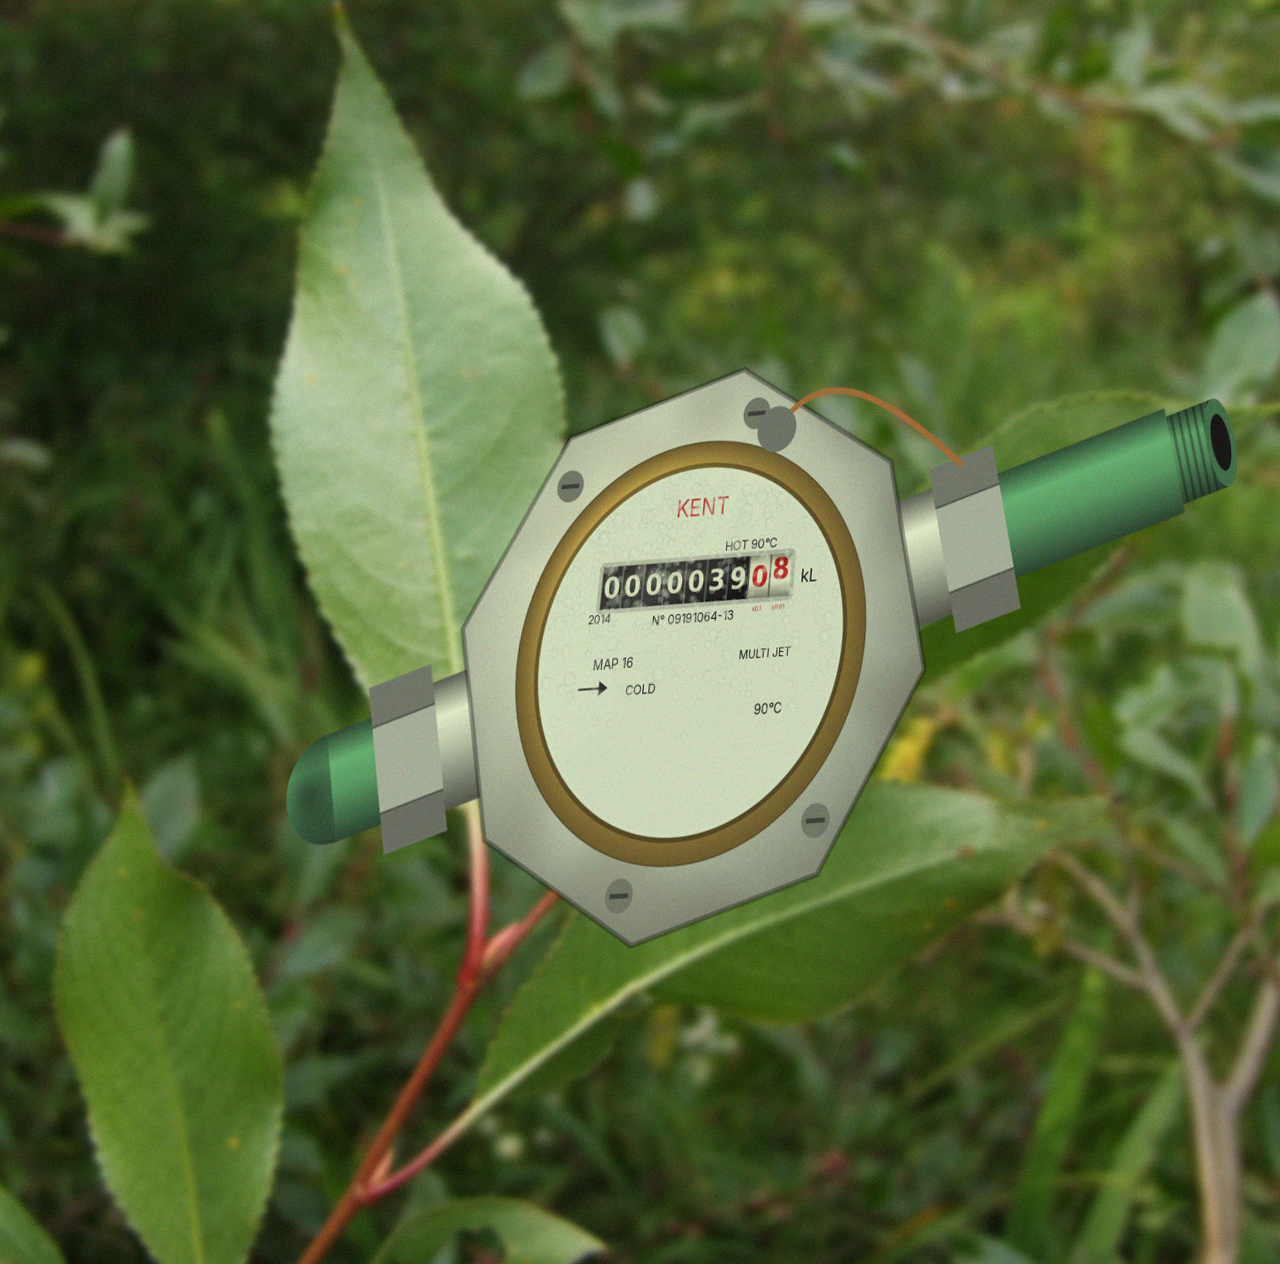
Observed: 39.08 kL
